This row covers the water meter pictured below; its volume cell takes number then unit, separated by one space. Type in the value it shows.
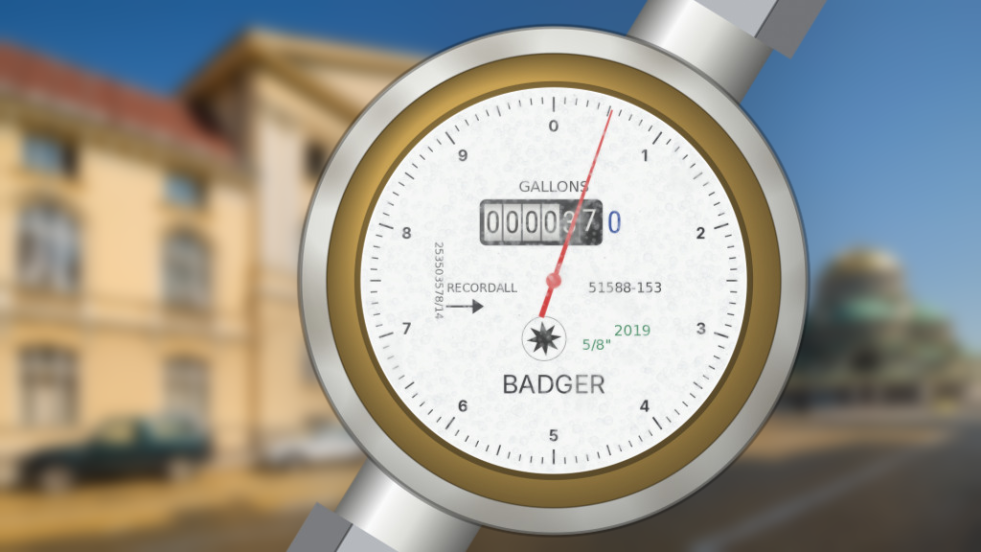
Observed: 370.5 gal
